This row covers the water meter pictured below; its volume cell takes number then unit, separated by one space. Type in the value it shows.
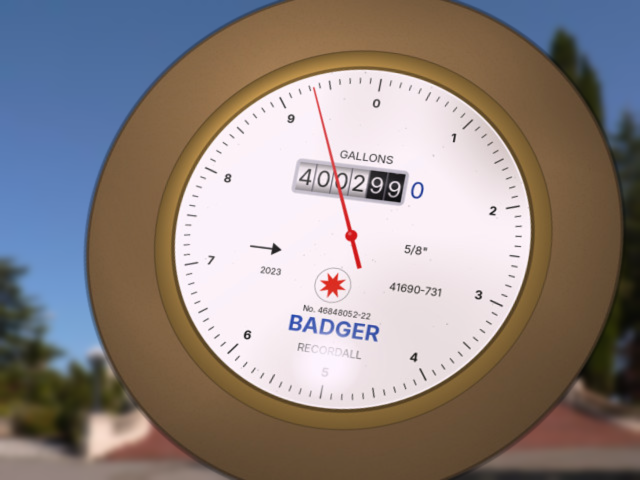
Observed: 4002989.3 gal
